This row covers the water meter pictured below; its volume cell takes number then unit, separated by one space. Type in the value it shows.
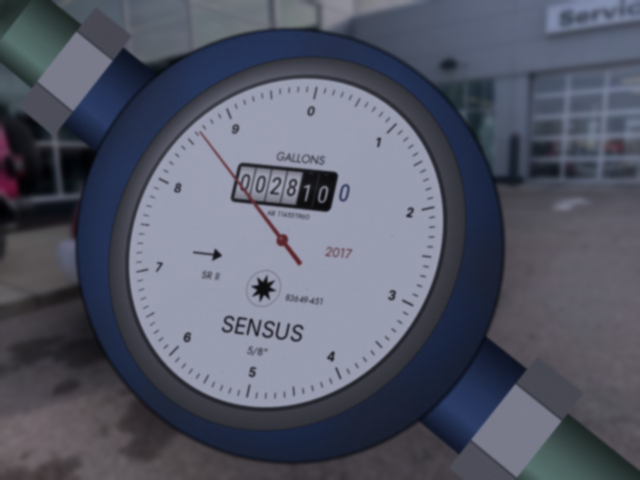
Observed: 28098.6 gal
